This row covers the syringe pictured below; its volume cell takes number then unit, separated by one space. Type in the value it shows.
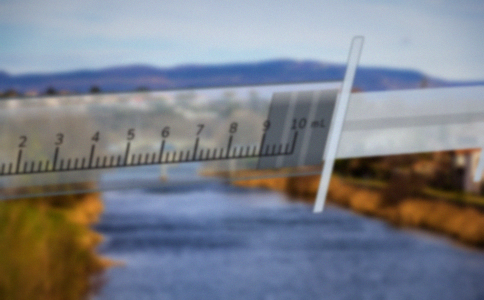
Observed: 9 mL
